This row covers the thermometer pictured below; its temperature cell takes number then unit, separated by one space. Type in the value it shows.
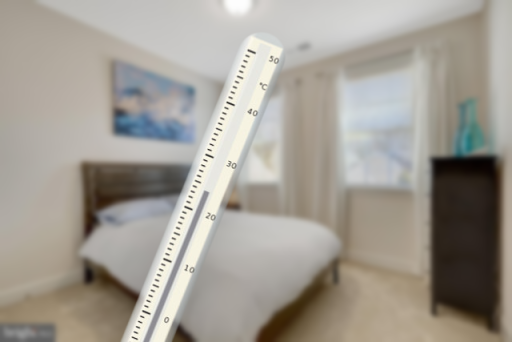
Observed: 24 °C
